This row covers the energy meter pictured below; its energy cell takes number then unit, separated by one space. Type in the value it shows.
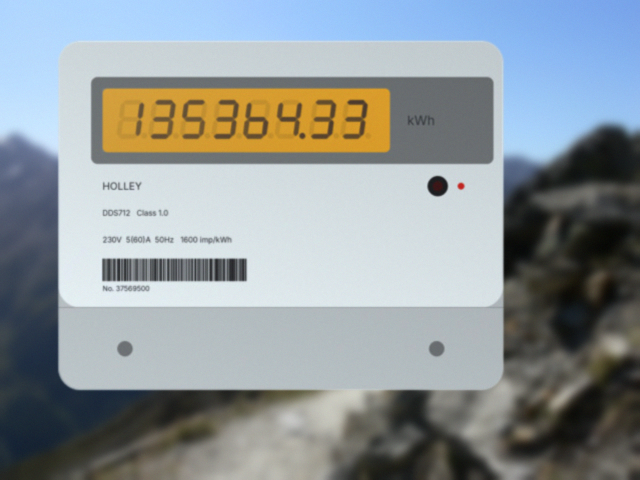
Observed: 135364.33 kWh
